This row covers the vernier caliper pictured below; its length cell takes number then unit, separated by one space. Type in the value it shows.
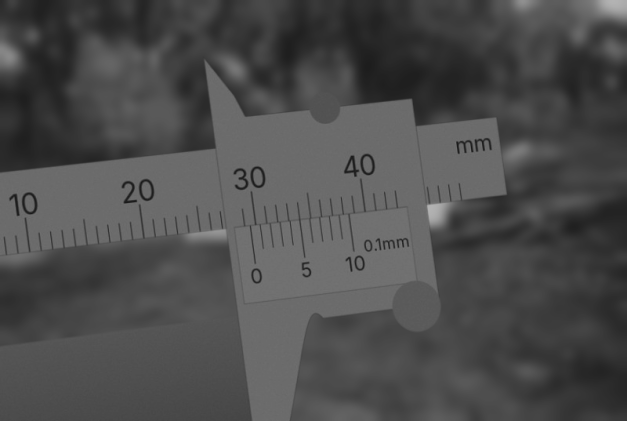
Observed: 29.5 mm
